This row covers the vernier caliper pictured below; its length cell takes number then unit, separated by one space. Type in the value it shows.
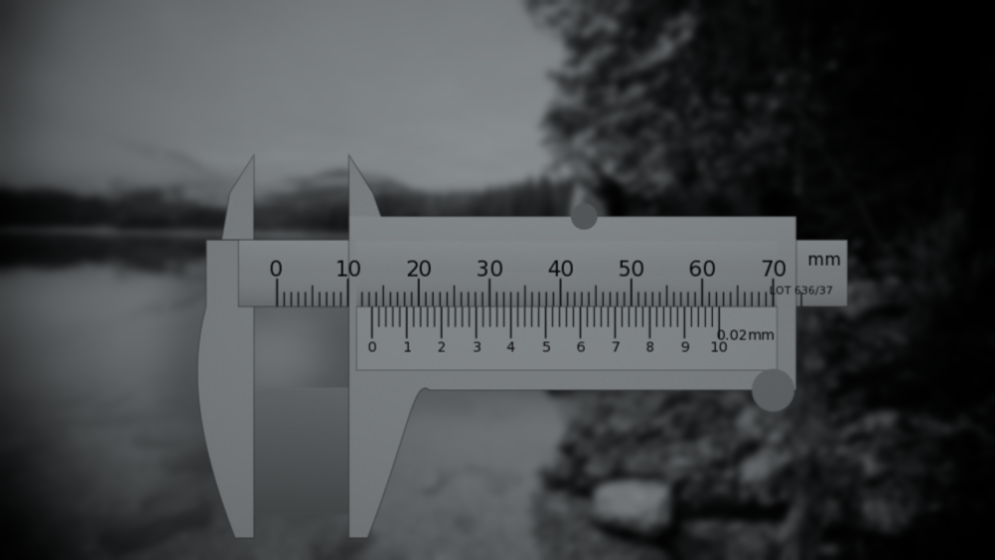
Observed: 13.4 mm
